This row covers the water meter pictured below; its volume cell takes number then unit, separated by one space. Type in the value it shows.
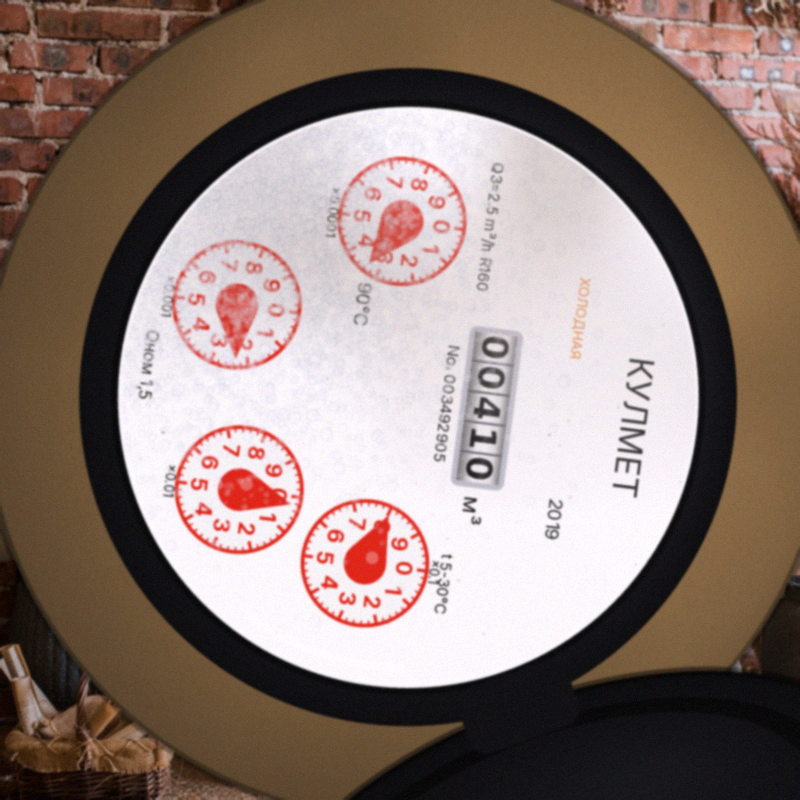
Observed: 410.8023 m³
